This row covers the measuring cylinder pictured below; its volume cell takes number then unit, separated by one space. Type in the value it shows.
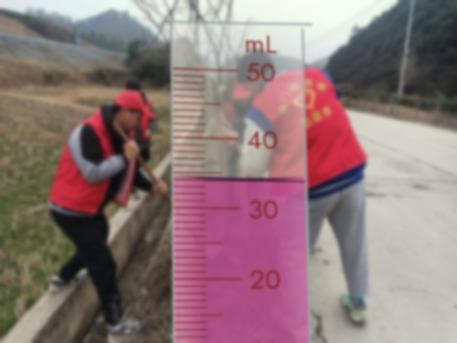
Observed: 34 mL
